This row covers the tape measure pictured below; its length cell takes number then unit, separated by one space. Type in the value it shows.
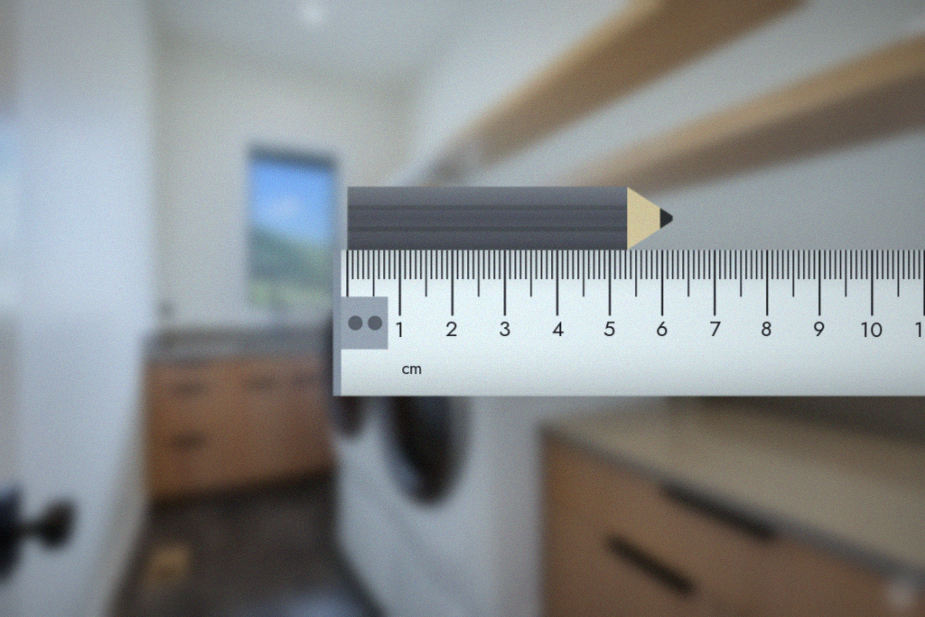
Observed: 6.2 cm
